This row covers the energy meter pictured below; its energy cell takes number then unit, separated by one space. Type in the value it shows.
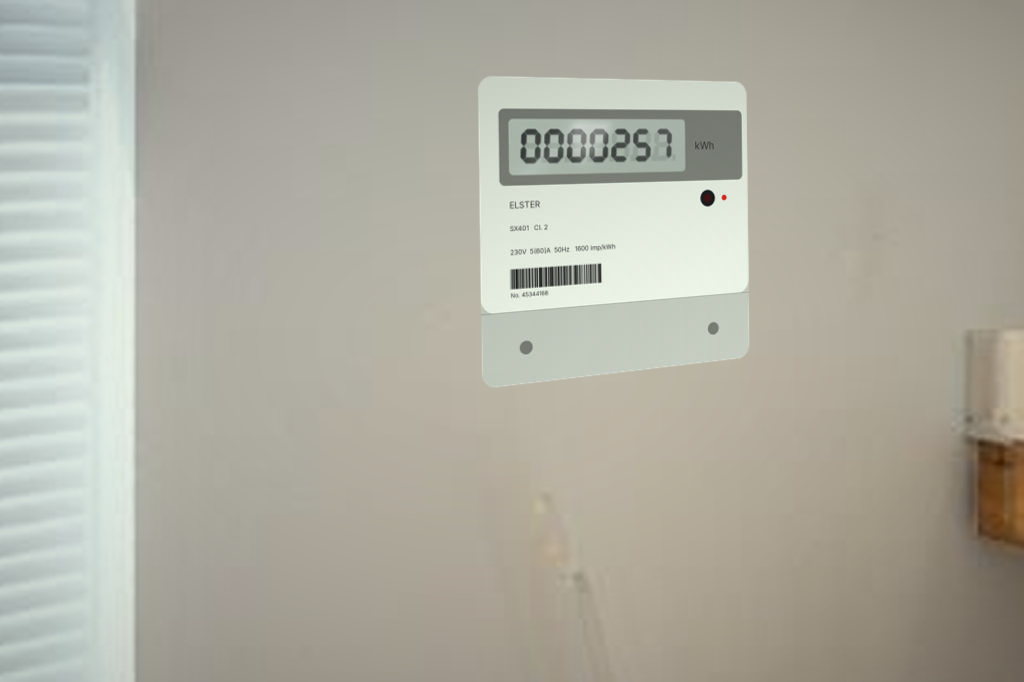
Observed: 257 kWh
